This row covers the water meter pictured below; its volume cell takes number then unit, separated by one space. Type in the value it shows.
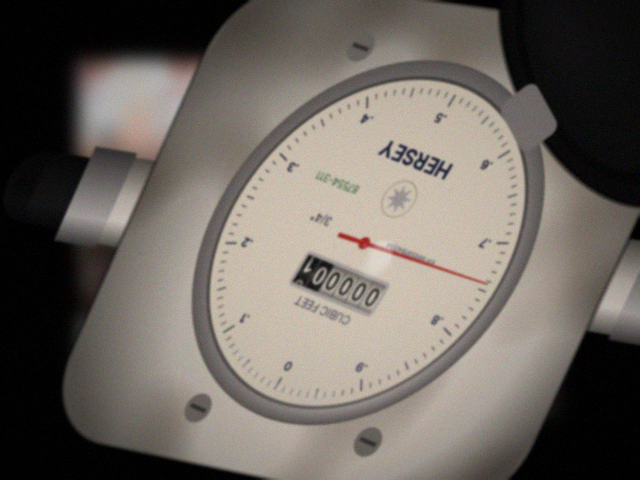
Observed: 0.74 ft³
